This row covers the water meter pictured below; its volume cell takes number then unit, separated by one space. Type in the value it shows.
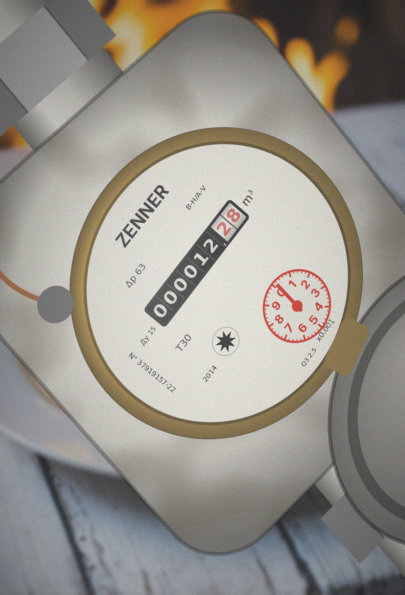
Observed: 12.280 m³
